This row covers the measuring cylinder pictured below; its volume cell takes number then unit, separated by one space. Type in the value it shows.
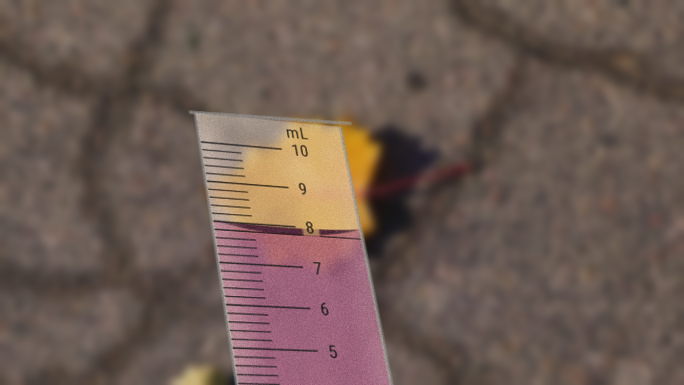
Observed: 7.8 mL
